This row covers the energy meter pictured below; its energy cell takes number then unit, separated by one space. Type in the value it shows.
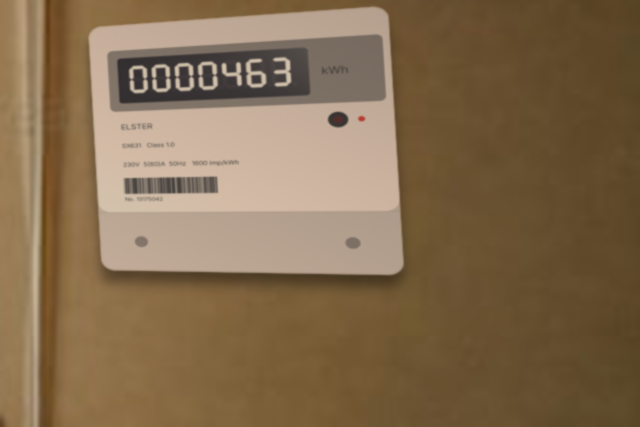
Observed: 463 kWh
